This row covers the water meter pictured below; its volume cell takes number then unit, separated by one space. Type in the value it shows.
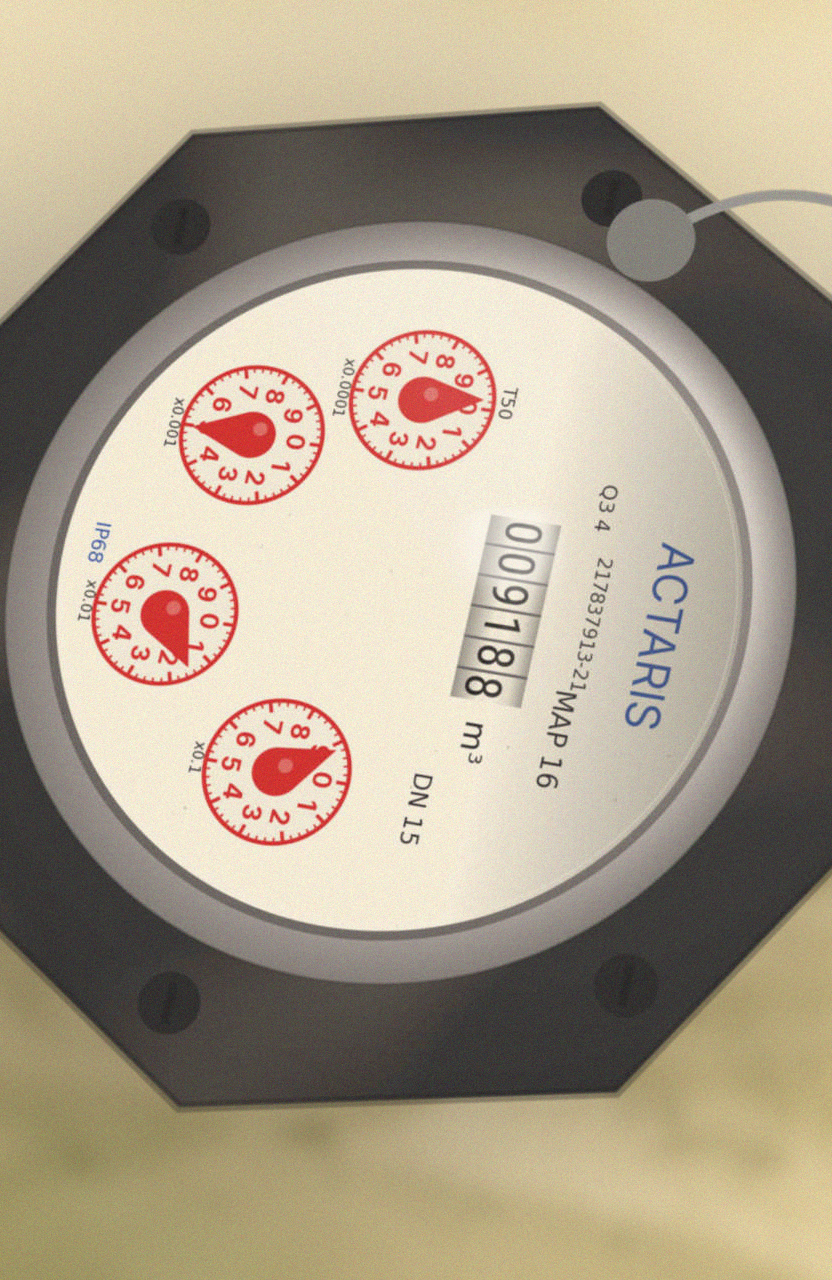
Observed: 9187.9149 m³
